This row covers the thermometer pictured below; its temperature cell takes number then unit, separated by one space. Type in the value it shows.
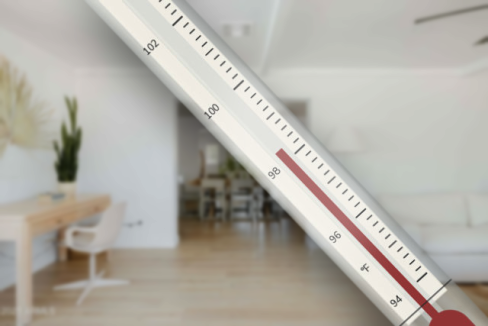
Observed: 98.3 °F
